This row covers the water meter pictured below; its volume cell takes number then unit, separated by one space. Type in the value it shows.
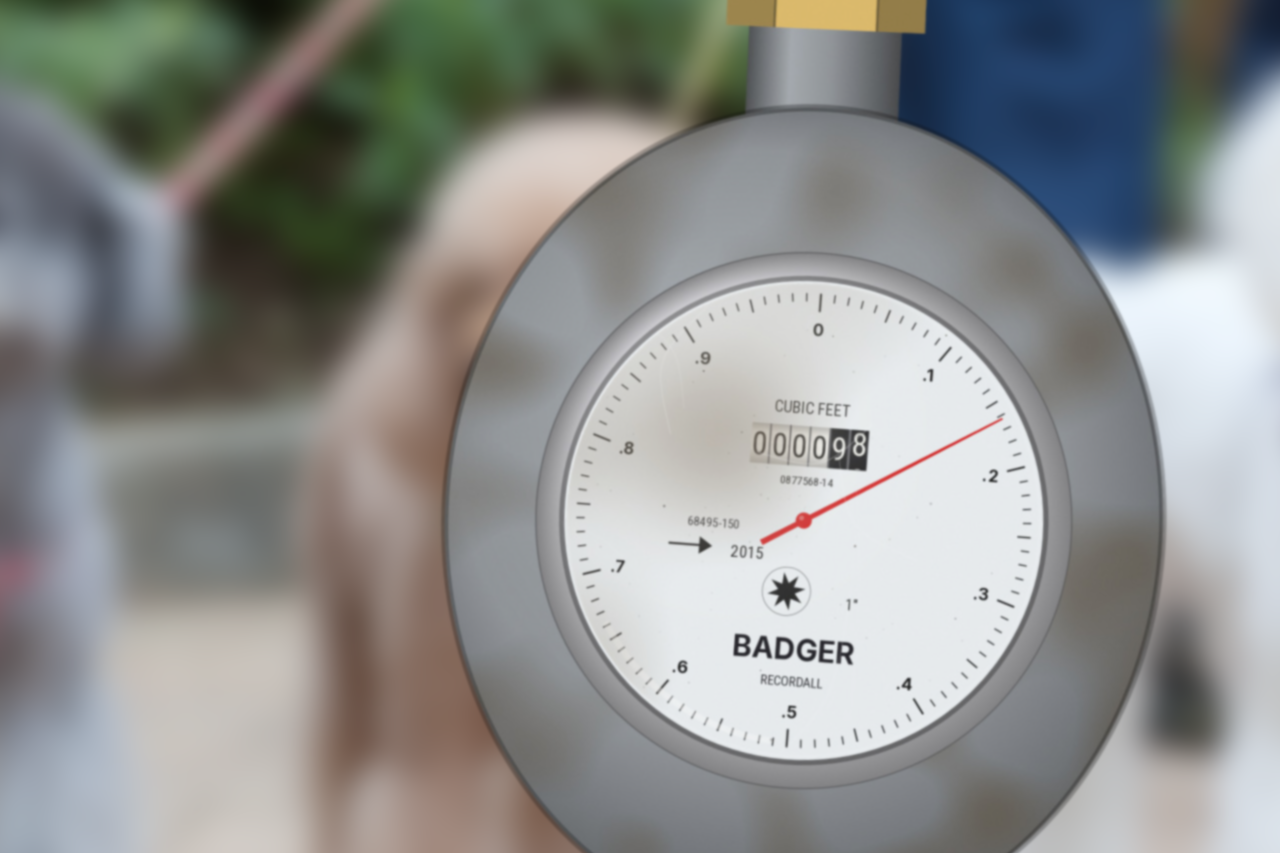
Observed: 98.16 ft³
